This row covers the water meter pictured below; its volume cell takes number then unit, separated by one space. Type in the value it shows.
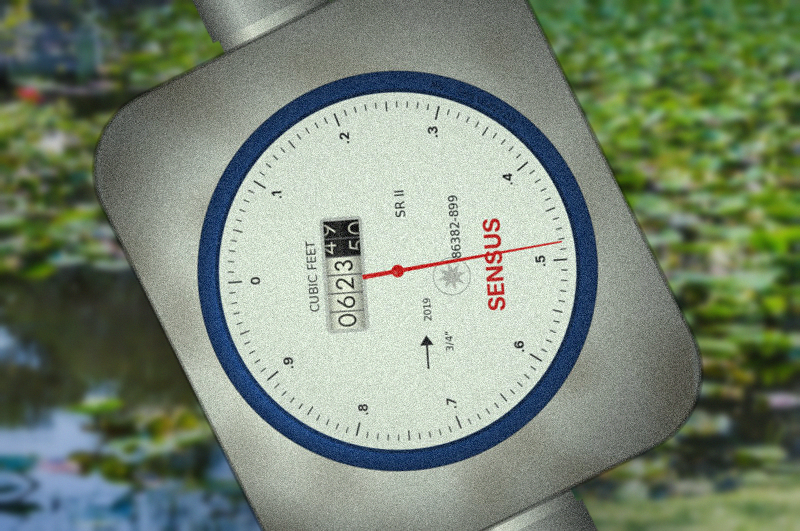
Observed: 62349.48 ft³
